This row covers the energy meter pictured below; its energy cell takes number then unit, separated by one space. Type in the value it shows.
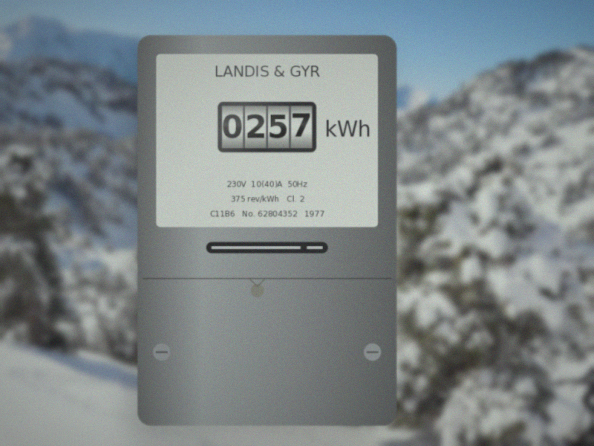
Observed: 257 kWh
